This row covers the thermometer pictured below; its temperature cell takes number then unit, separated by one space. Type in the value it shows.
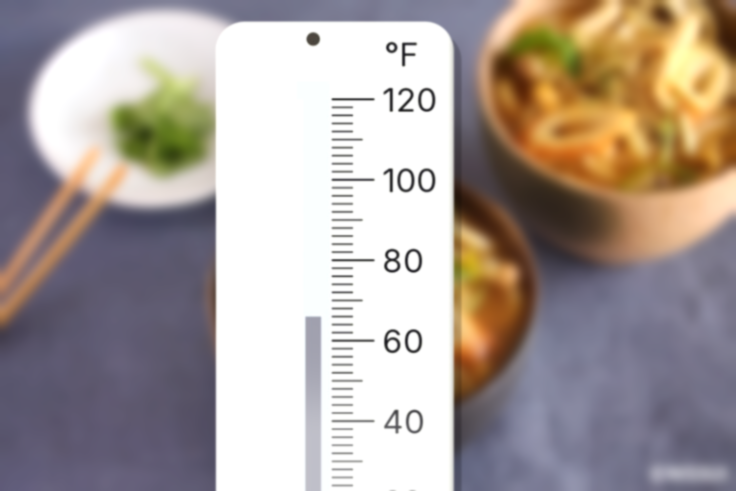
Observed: 66 °F
